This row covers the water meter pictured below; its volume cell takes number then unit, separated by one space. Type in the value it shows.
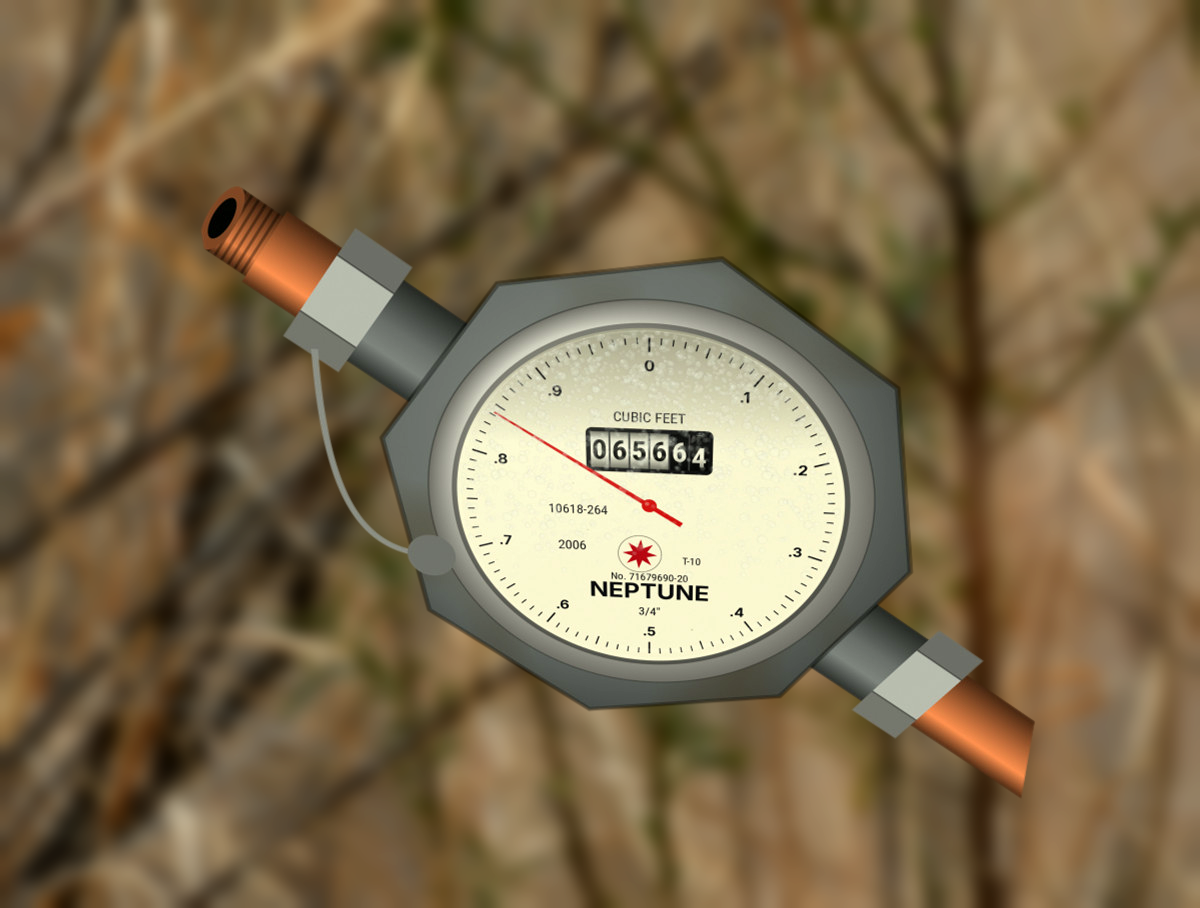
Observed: 65663.84 ft³
